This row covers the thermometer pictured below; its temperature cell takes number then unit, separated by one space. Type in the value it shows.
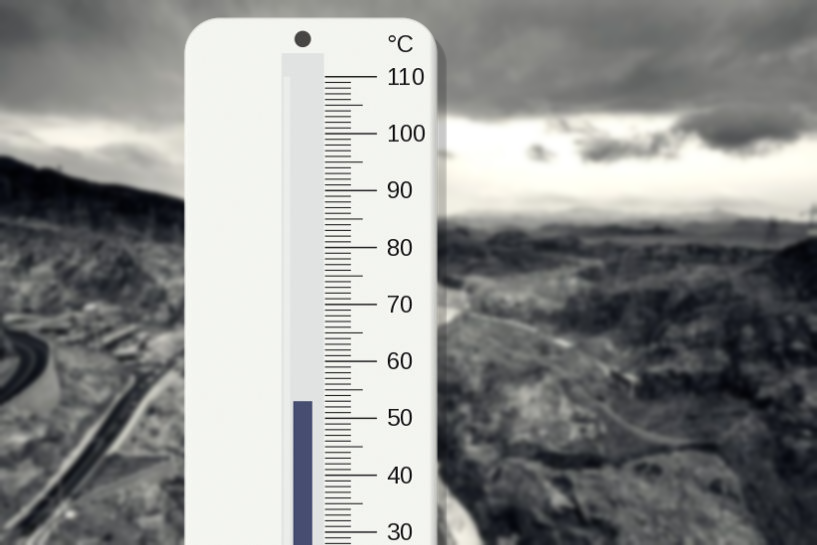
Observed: 53 °C
